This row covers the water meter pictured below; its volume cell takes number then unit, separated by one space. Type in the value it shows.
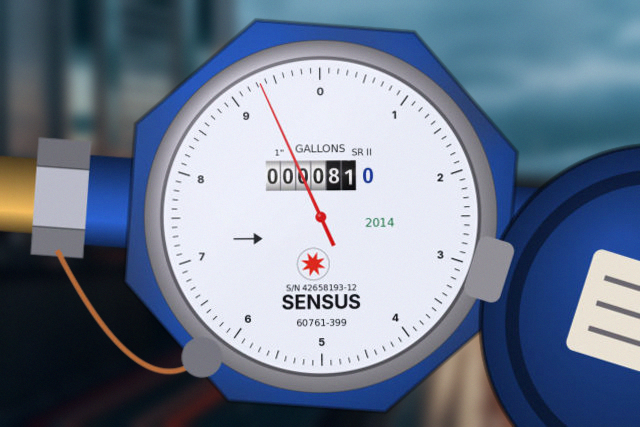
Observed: 809.3 gal
